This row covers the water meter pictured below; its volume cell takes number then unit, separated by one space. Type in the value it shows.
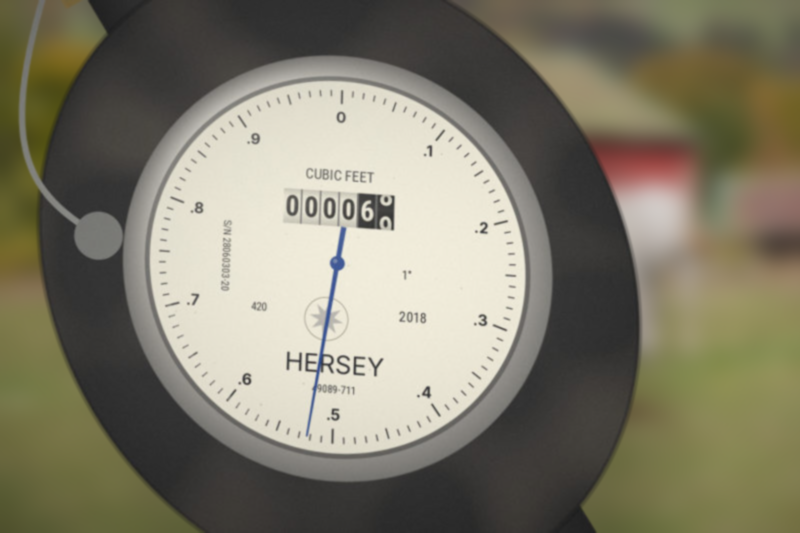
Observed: 68.52 ft³
